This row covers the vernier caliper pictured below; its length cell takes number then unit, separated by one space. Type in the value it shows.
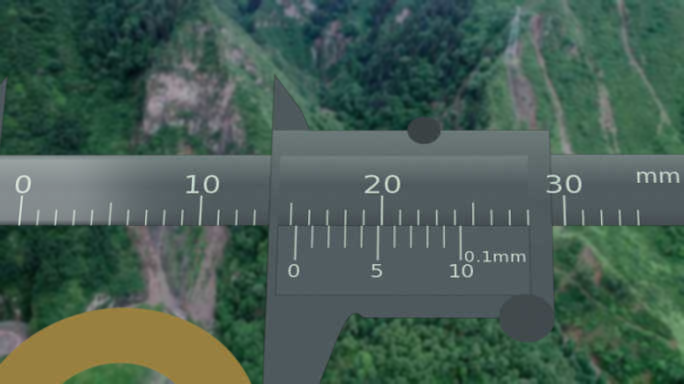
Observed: 15.3 mm
